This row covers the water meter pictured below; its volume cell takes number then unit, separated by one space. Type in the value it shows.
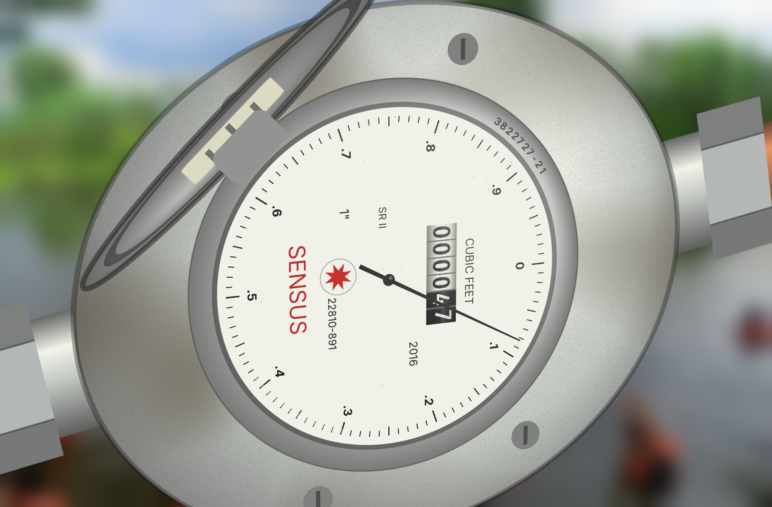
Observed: 47.08 ft³
